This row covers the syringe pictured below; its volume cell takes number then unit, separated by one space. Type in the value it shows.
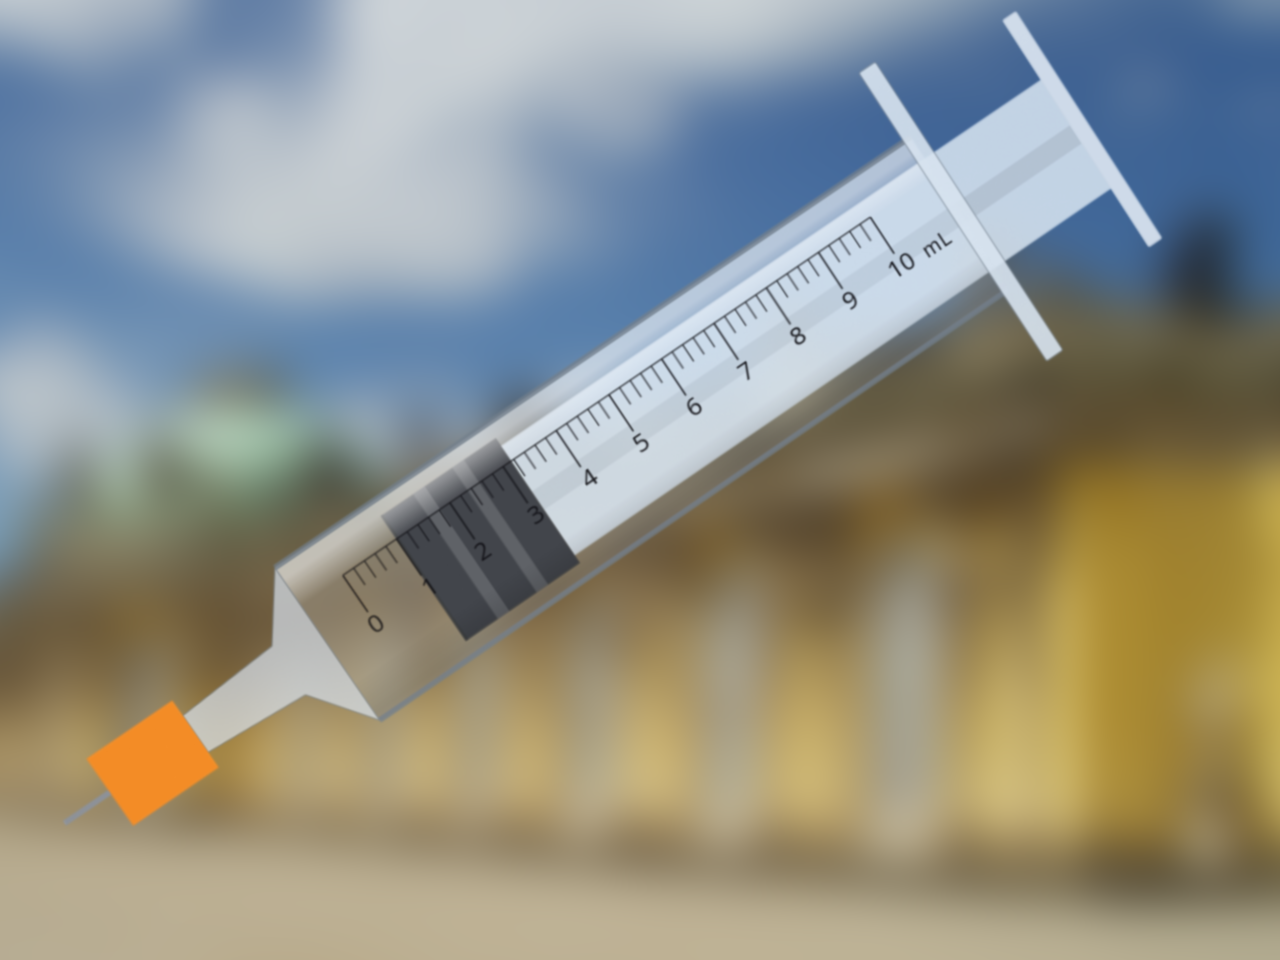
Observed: 1 mL
